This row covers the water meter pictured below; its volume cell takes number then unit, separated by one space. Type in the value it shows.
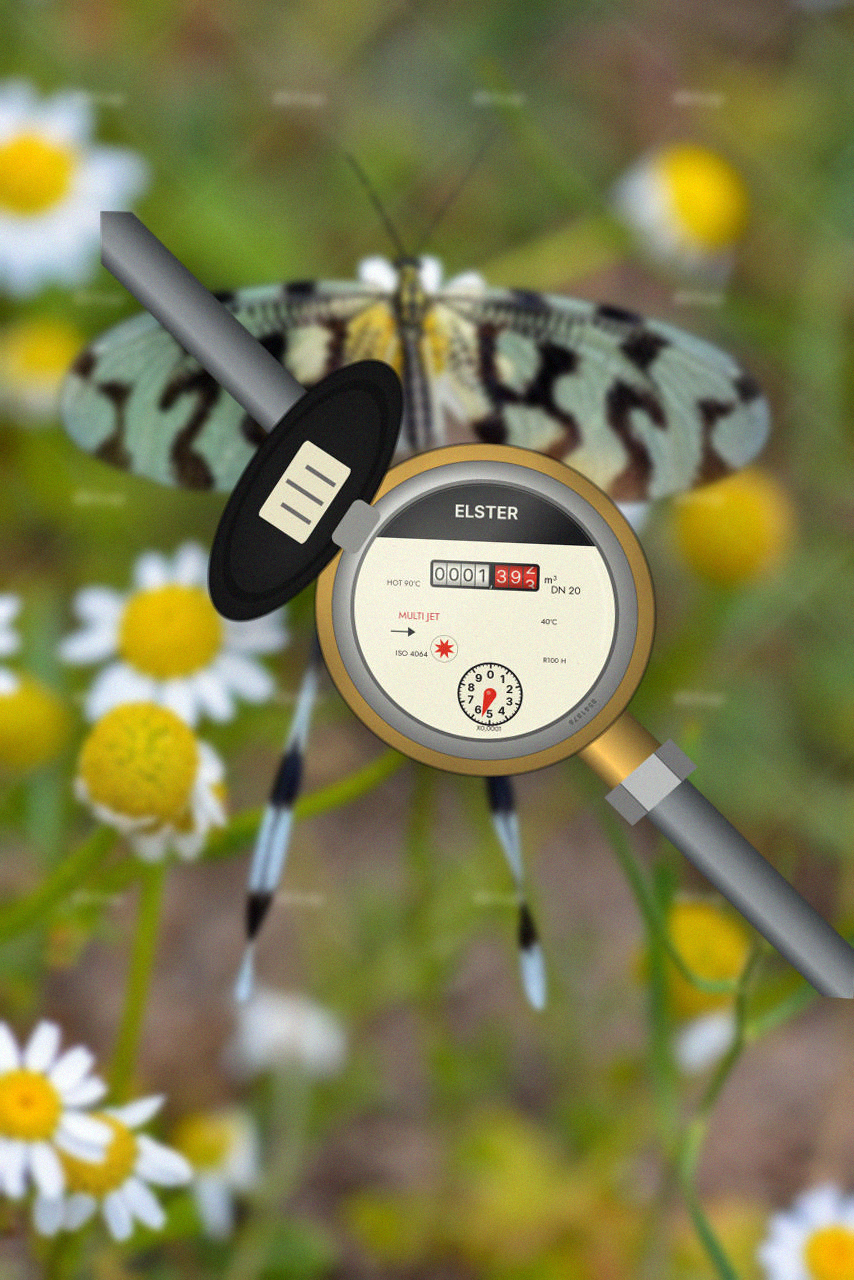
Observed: 1.3925 m³
